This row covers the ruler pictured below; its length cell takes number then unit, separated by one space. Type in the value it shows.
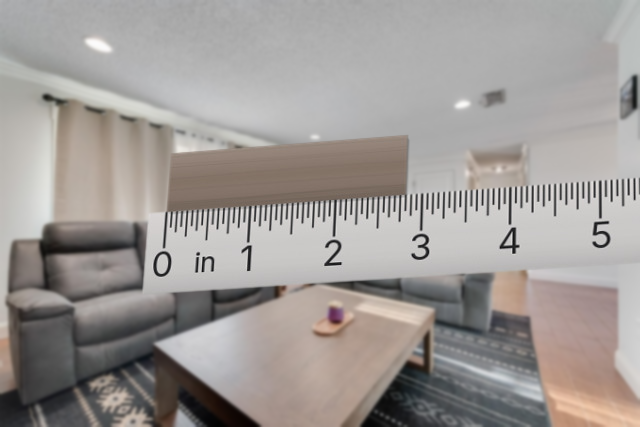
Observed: 2.8125 in
